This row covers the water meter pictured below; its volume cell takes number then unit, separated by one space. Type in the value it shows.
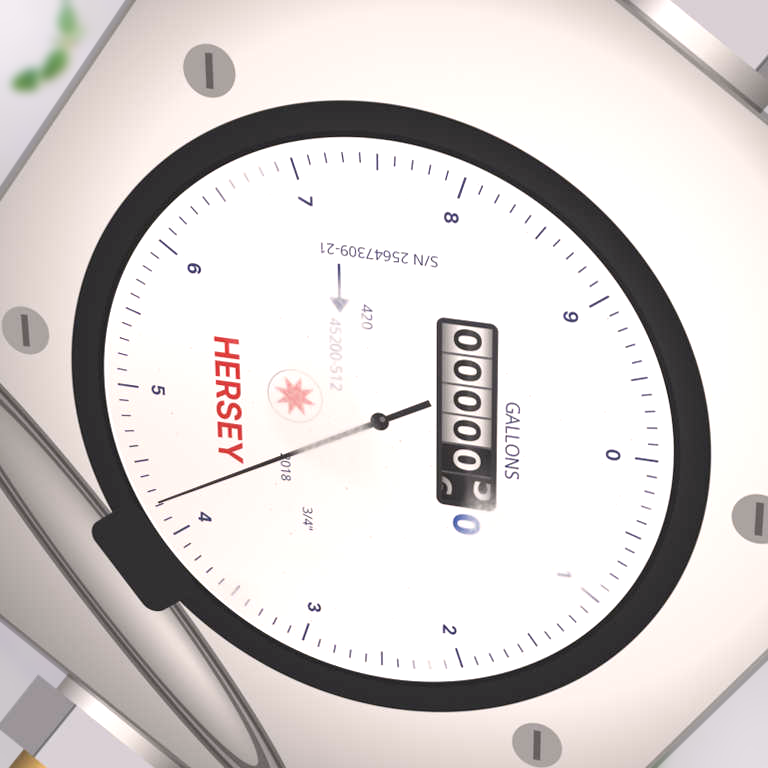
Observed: 54.2 gal
